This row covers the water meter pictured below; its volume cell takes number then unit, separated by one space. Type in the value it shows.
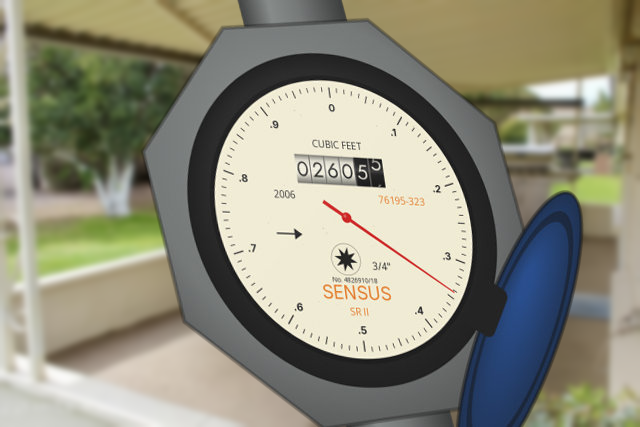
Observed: 26055.34 ft³
